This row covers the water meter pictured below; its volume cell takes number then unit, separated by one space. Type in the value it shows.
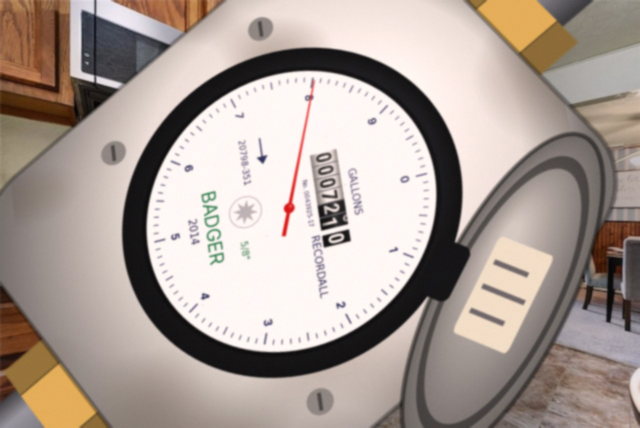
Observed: 7208.0 gal
